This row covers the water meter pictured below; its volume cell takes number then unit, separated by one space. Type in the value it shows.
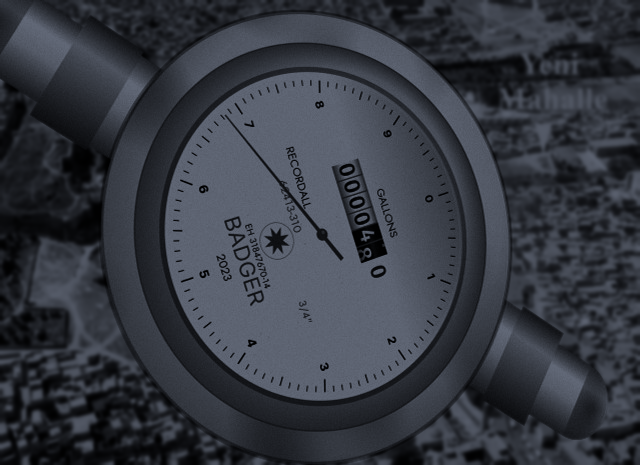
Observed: 476.8 gal
